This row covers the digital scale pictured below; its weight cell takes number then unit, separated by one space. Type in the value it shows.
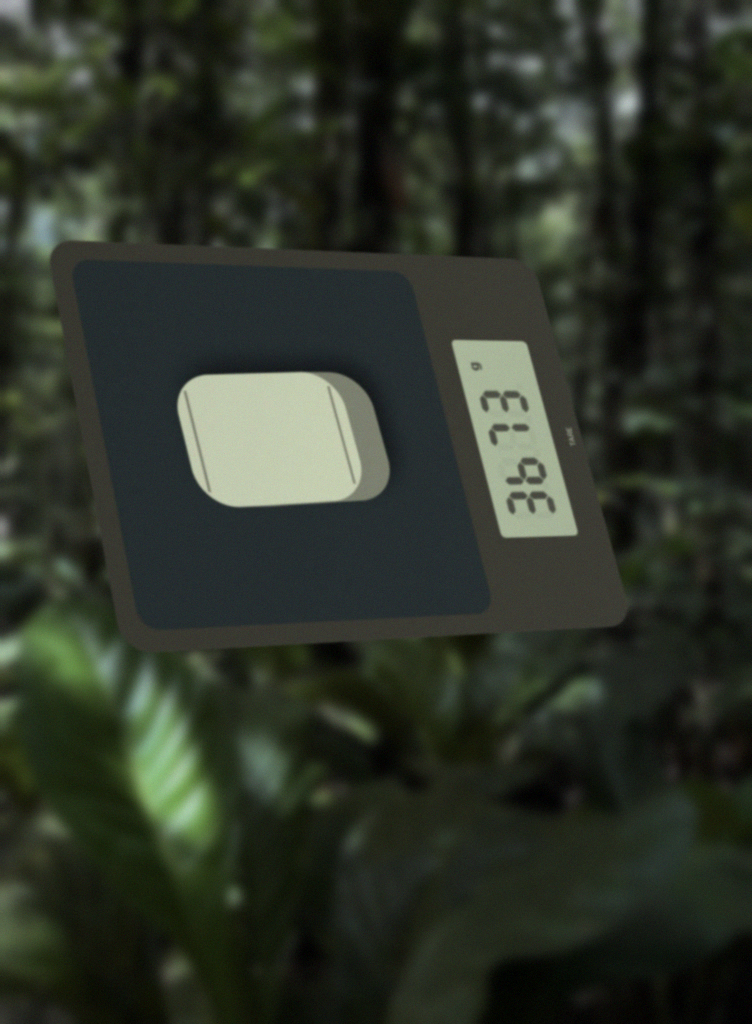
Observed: 3673 g
